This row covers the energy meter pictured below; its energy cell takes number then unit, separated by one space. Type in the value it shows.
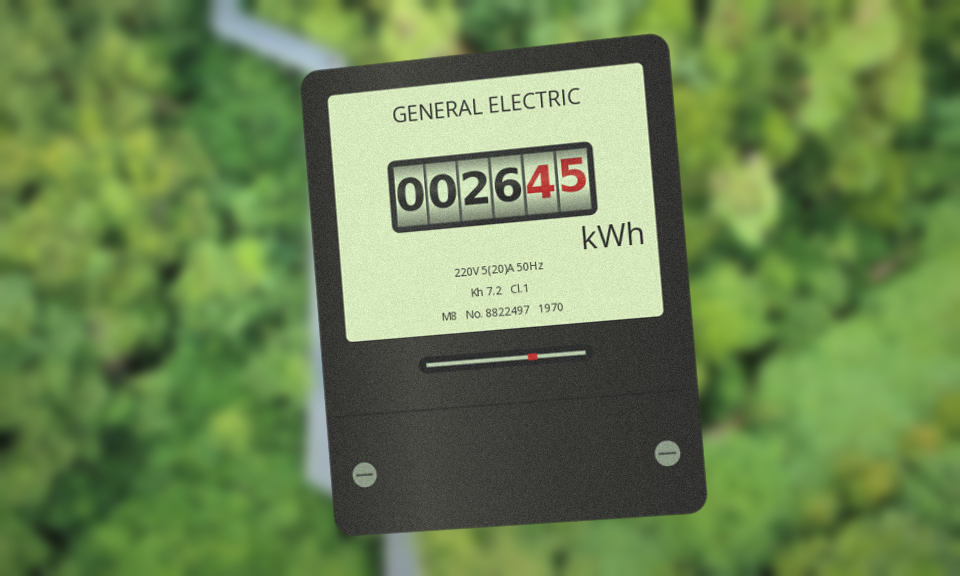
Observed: 26.45 kWh
